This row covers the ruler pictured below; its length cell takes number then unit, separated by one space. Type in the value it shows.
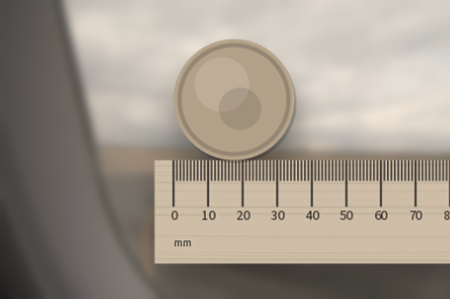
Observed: 35 mm
